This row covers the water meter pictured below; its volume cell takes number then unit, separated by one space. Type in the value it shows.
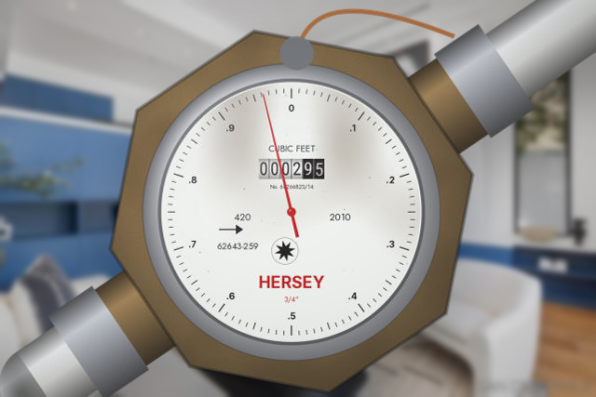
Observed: 294.96 ft³
